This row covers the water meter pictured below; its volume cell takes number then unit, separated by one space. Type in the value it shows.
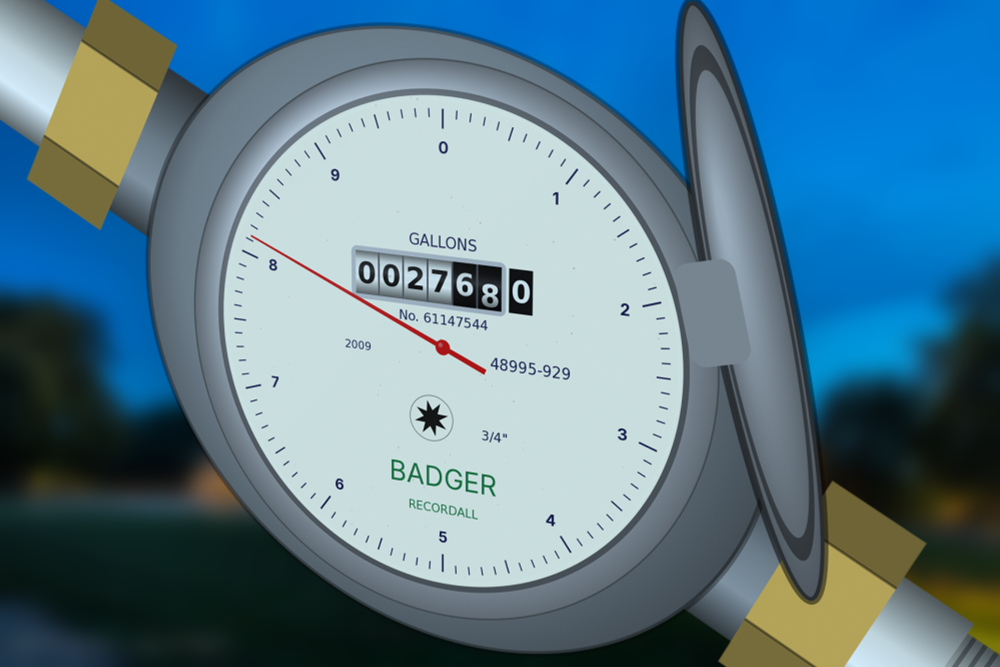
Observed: 27678.1 gal
